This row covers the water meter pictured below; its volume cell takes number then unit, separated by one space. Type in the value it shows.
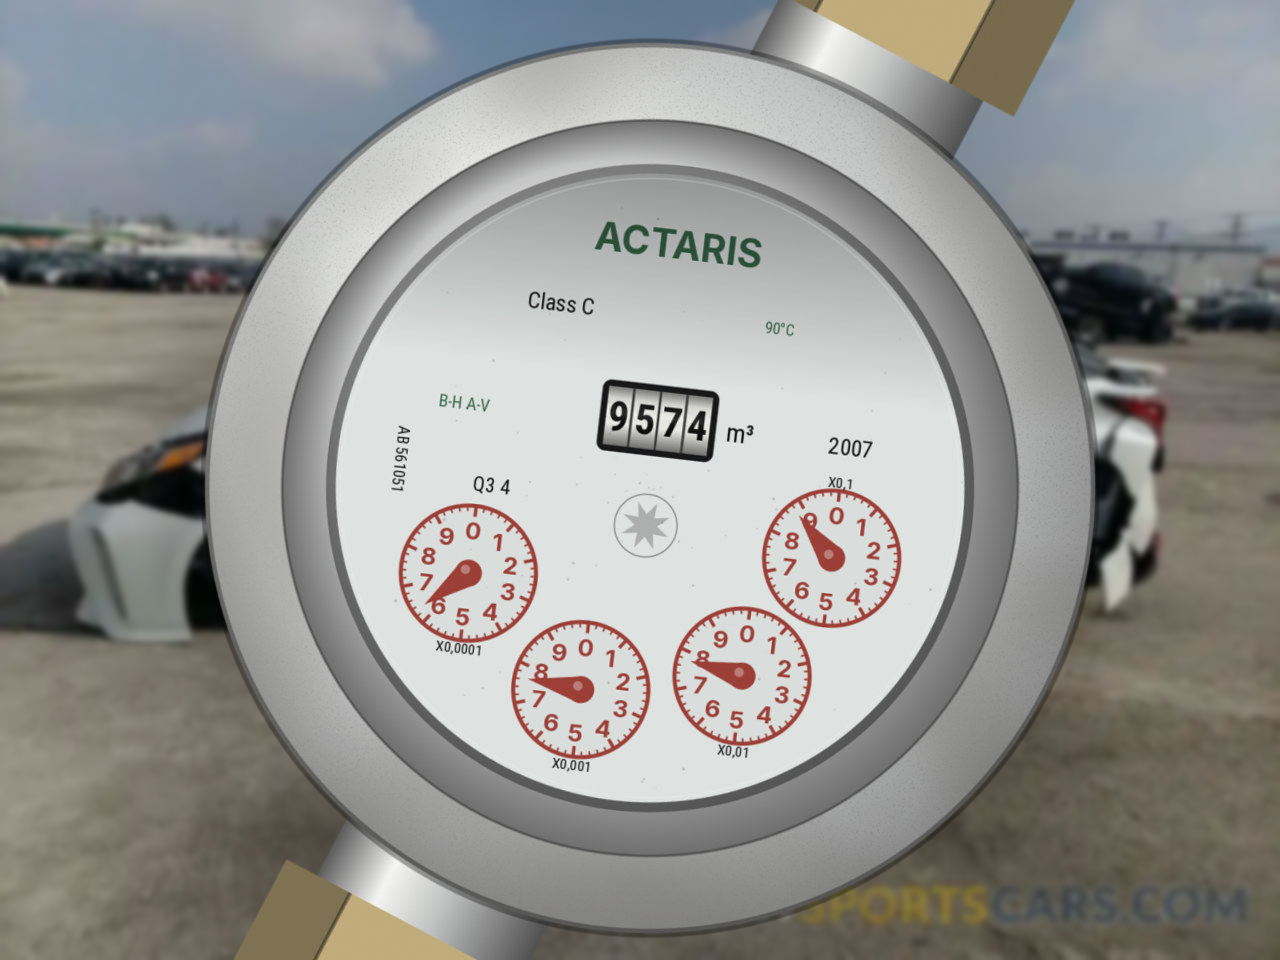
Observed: 9574.8776 m³
